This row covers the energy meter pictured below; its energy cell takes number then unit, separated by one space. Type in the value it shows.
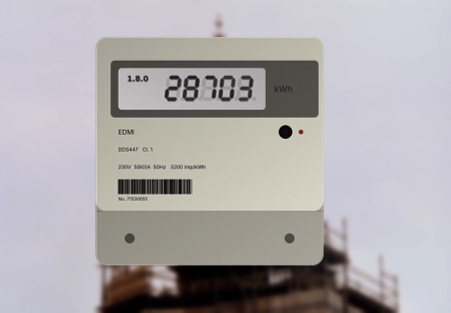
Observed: 28703 kWh
